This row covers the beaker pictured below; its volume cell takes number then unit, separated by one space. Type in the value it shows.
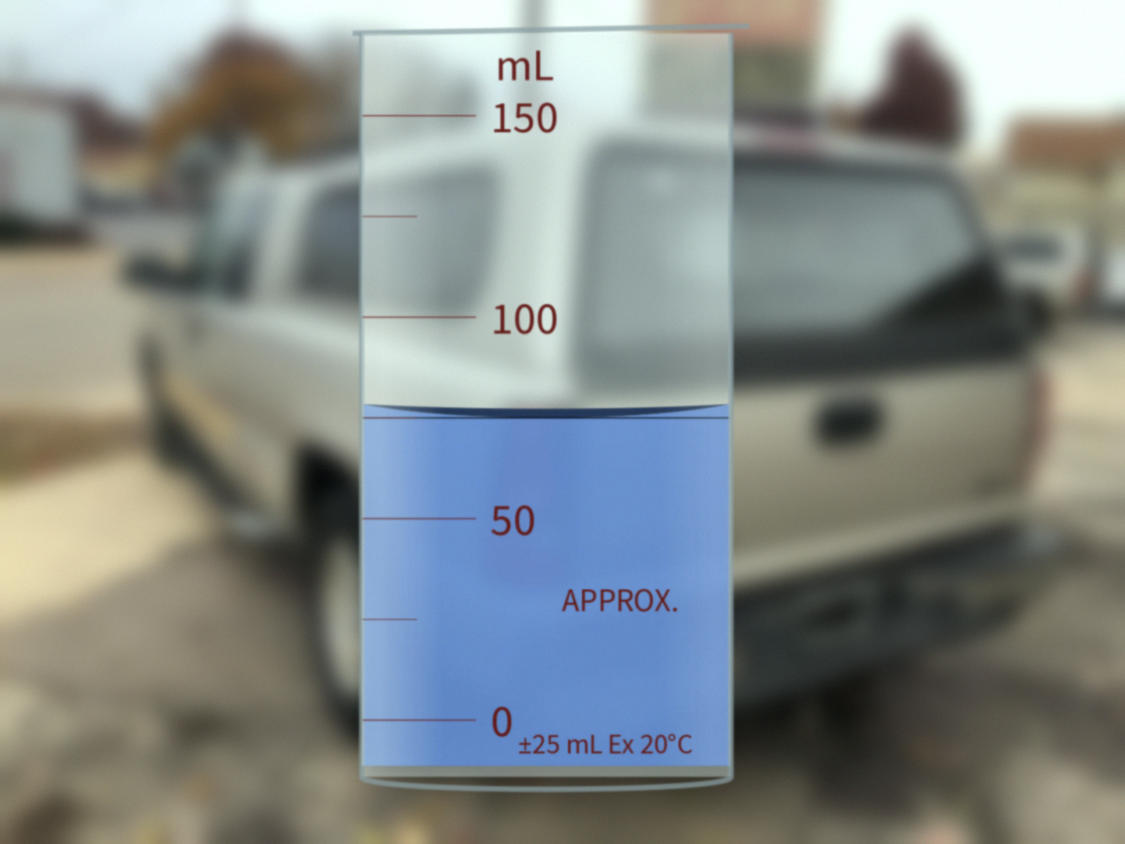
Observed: 75 mL
